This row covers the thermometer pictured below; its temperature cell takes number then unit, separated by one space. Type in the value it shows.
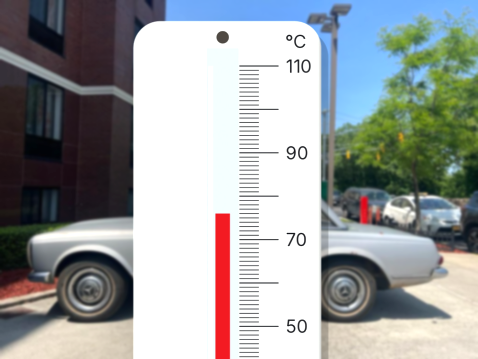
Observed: 76 °C
